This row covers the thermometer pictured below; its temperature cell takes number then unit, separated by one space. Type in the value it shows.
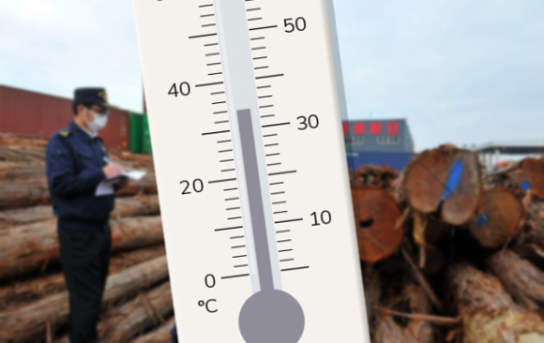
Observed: 34 °C
